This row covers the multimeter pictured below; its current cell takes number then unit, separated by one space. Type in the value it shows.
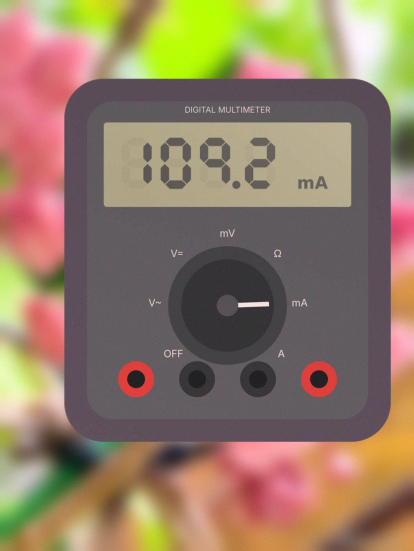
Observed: 109.2 mA
